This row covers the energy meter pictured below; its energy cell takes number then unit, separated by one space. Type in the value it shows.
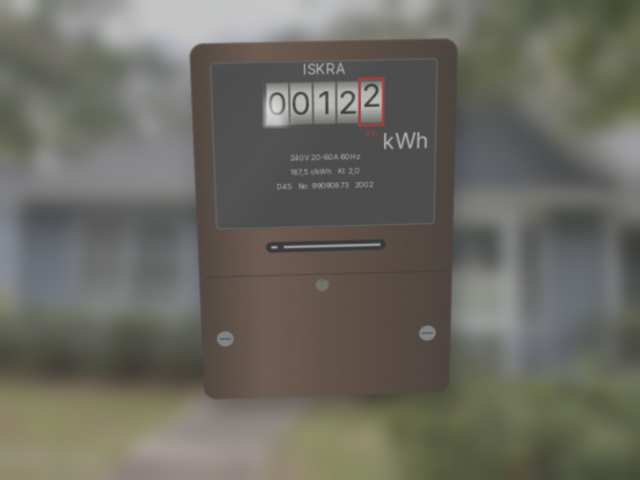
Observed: 12.2 kWh
